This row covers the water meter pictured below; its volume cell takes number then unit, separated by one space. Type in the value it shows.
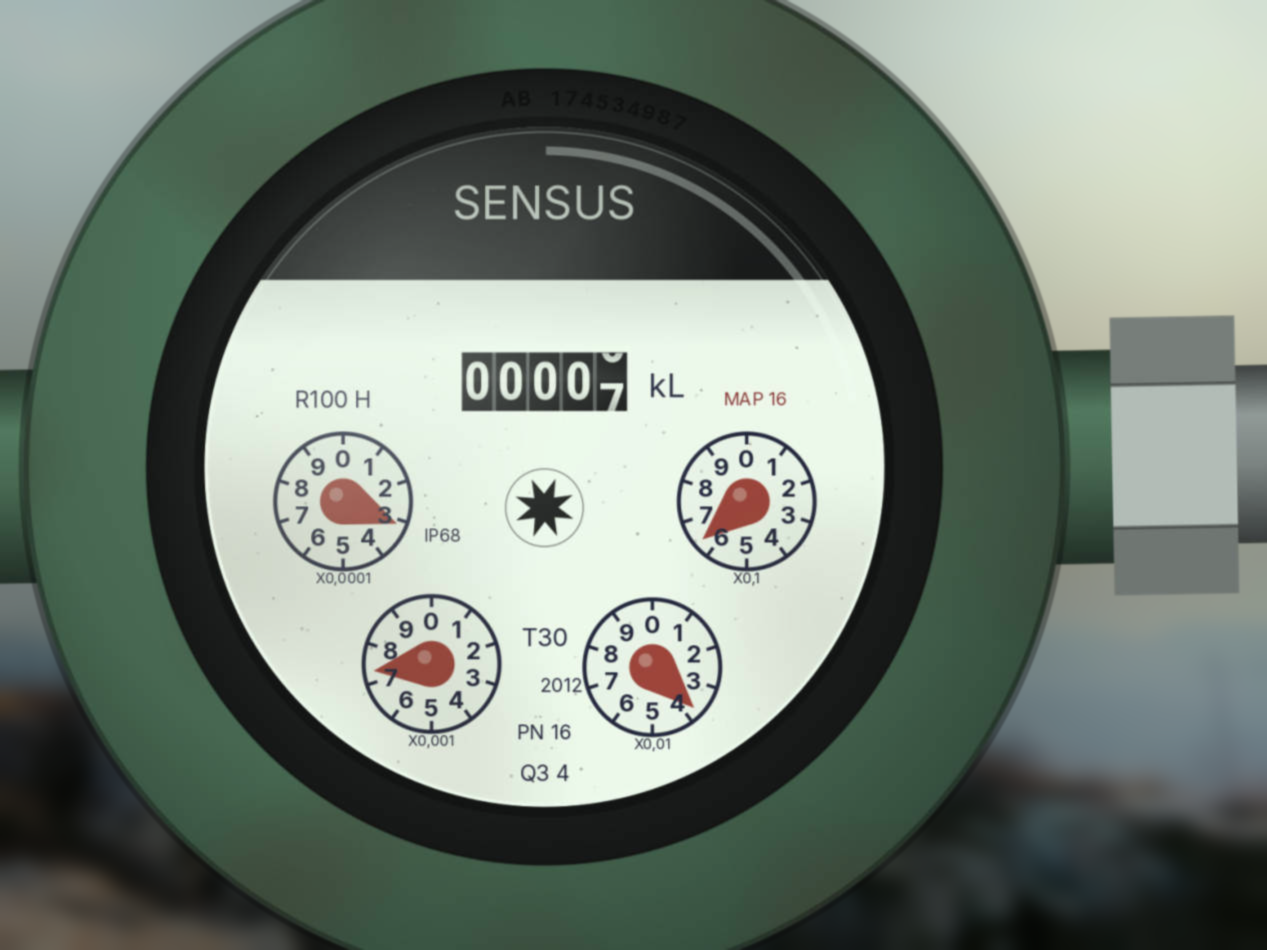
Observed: 6.6373 kL
